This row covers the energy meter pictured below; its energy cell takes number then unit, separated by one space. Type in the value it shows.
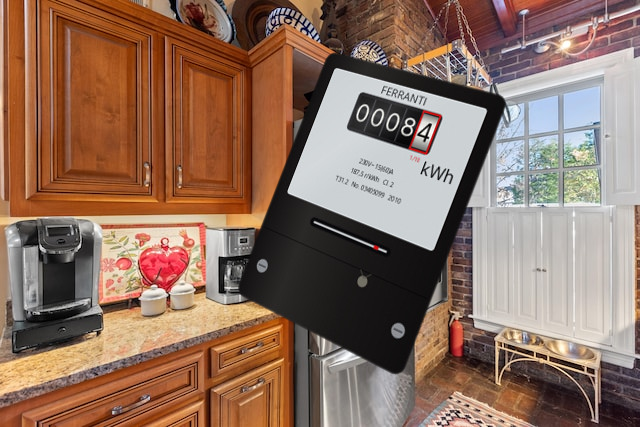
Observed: 8.4 kWh
